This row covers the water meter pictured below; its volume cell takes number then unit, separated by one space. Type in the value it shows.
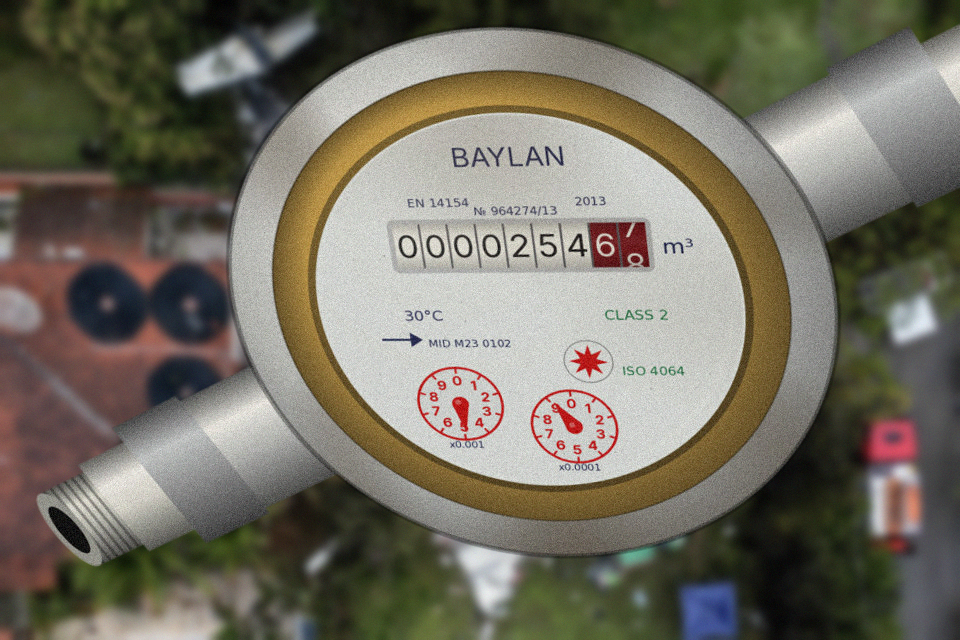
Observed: 254.6749 m³
